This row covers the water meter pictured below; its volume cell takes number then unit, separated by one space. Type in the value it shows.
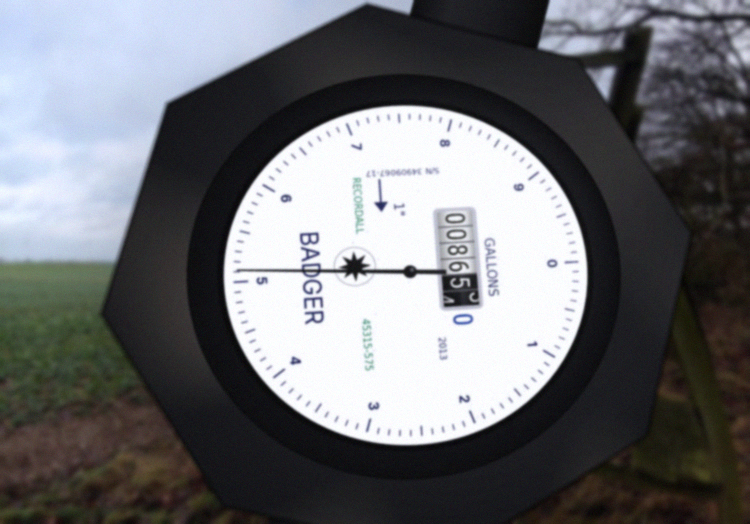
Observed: 86535.1 gal
